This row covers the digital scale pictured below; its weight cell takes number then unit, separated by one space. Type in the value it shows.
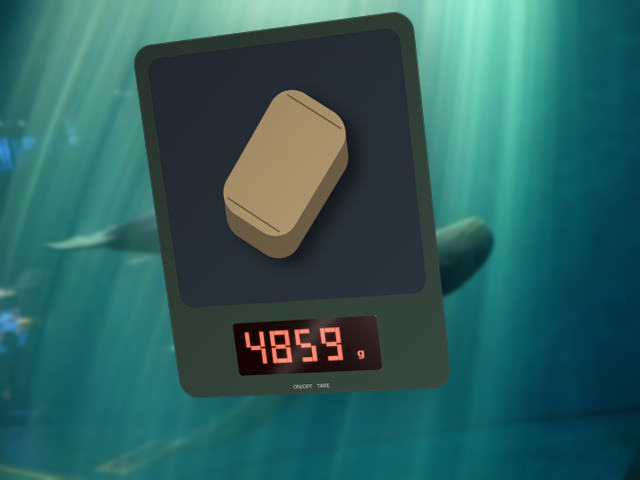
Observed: 4859 g
